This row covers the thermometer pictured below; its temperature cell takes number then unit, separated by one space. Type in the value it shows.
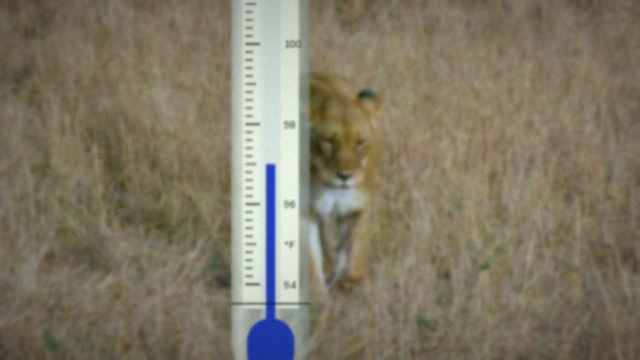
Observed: 97 °F
